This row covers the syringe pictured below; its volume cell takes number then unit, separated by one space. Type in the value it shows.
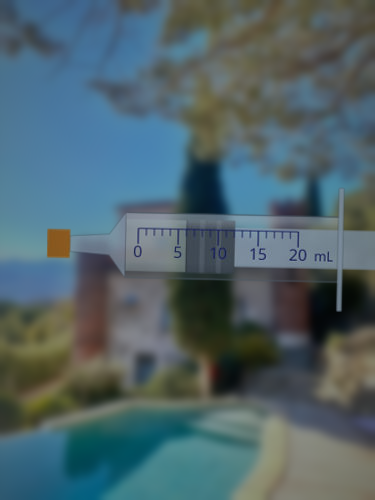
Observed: 6 mL
